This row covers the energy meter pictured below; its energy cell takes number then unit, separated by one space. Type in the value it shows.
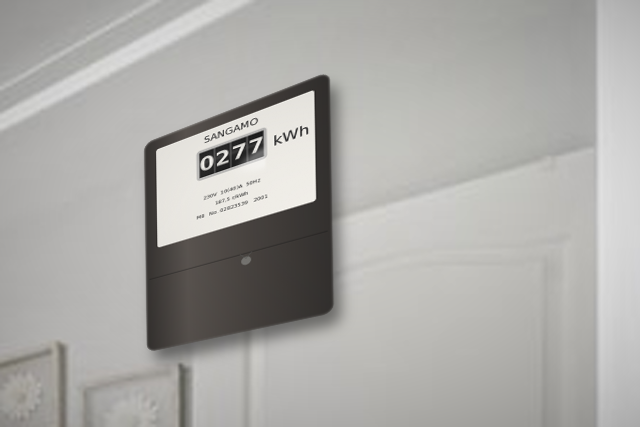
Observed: 277 kWh
